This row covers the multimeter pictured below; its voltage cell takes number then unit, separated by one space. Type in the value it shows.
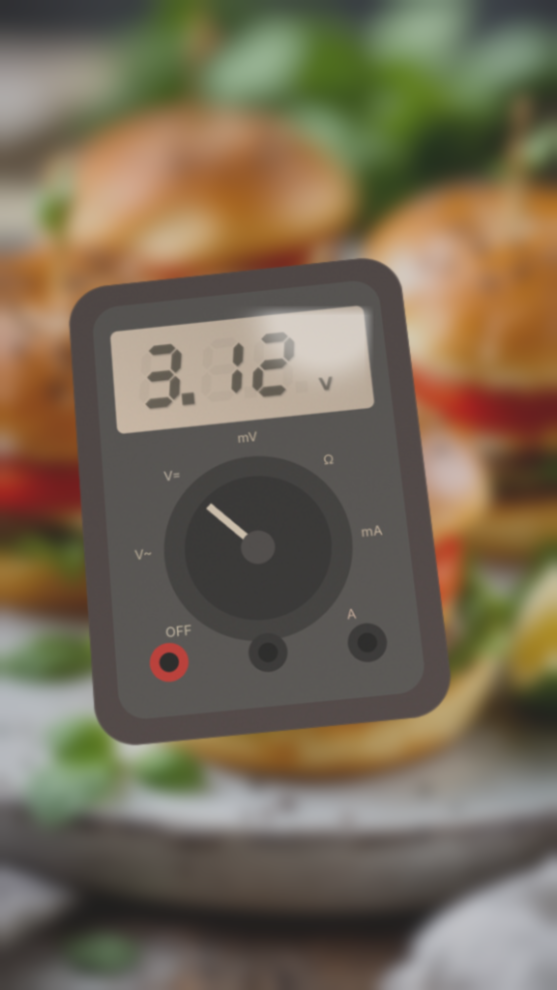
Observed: 3.12 V
